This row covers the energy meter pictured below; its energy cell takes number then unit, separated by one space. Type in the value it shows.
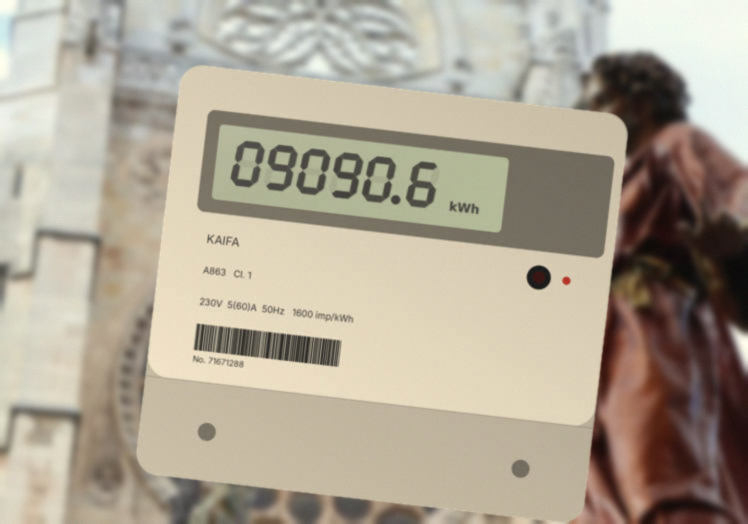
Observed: 9090.6 kWh
